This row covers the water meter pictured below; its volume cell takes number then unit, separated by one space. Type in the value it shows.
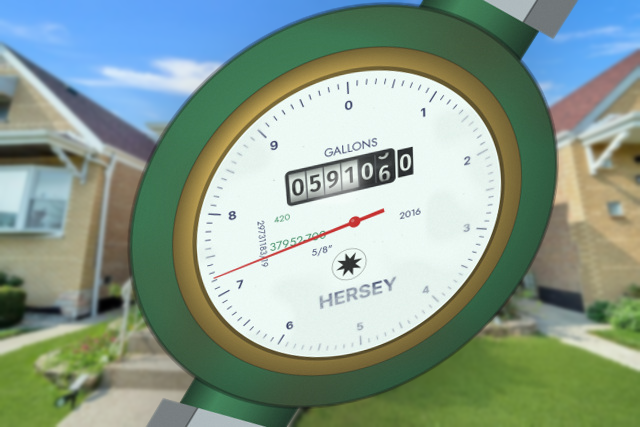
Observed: 591057.2 gal
